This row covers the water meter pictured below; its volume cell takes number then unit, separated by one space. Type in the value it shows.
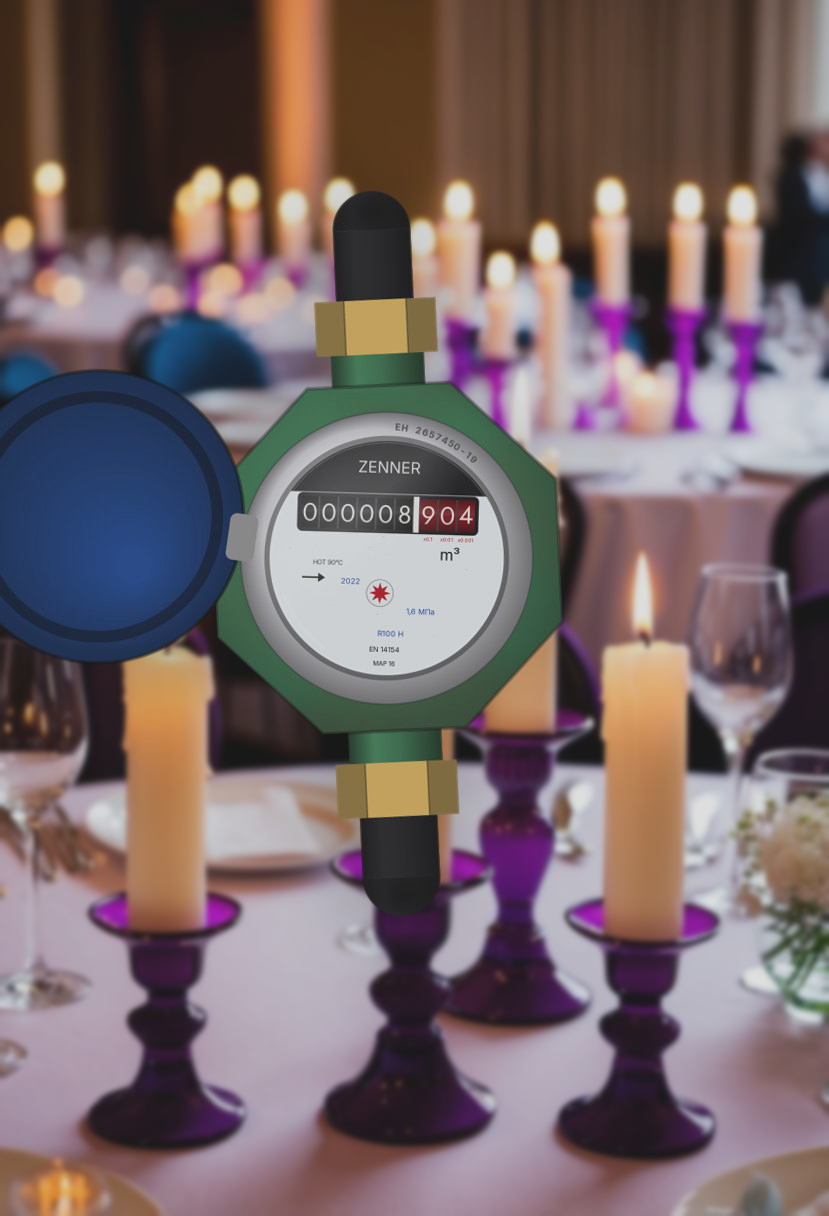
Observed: 8.904 m³
